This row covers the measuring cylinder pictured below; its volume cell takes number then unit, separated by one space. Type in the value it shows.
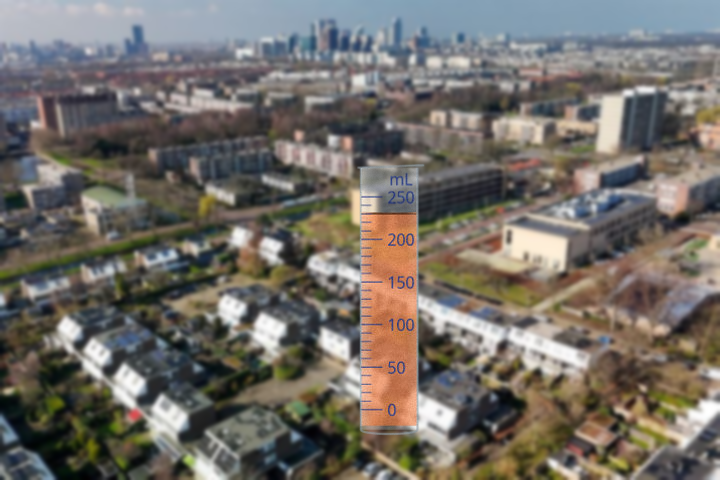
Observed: 230 mL
